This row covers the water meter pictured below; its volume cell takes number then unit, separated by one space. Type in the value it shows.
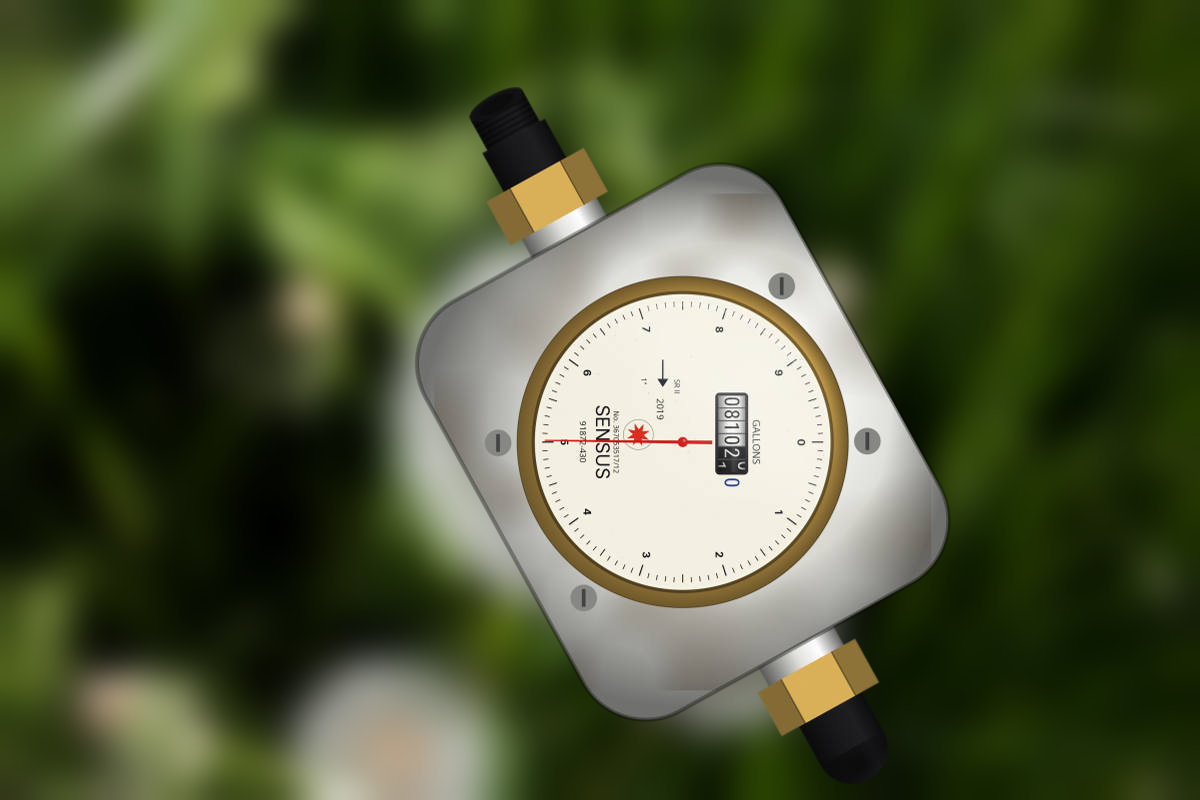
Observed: 810205.0 gal
